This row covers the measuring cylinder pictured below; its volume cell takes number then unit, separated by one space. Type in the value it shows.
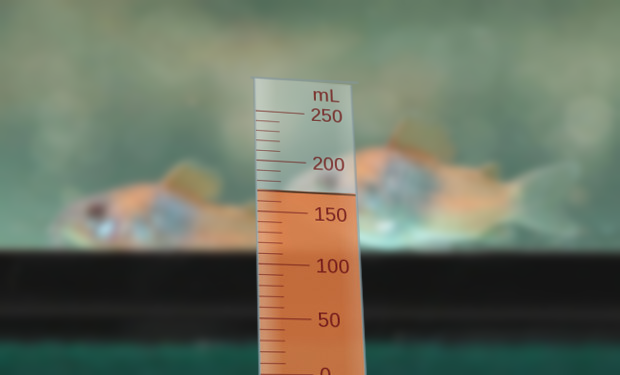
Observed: 170 mL
